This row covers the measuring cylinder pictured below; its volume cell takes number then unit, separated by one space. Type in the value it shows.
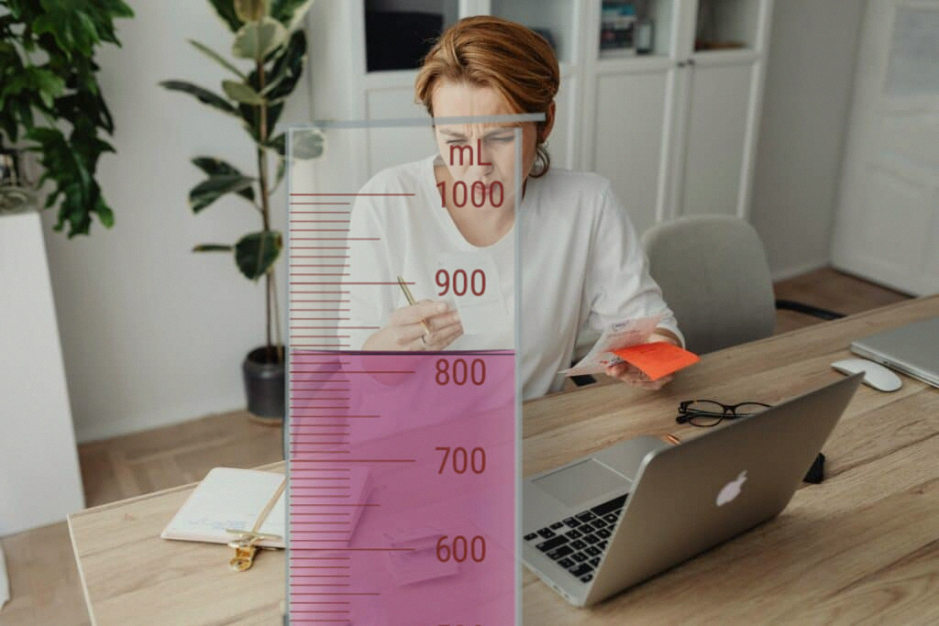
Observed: 820 mL
